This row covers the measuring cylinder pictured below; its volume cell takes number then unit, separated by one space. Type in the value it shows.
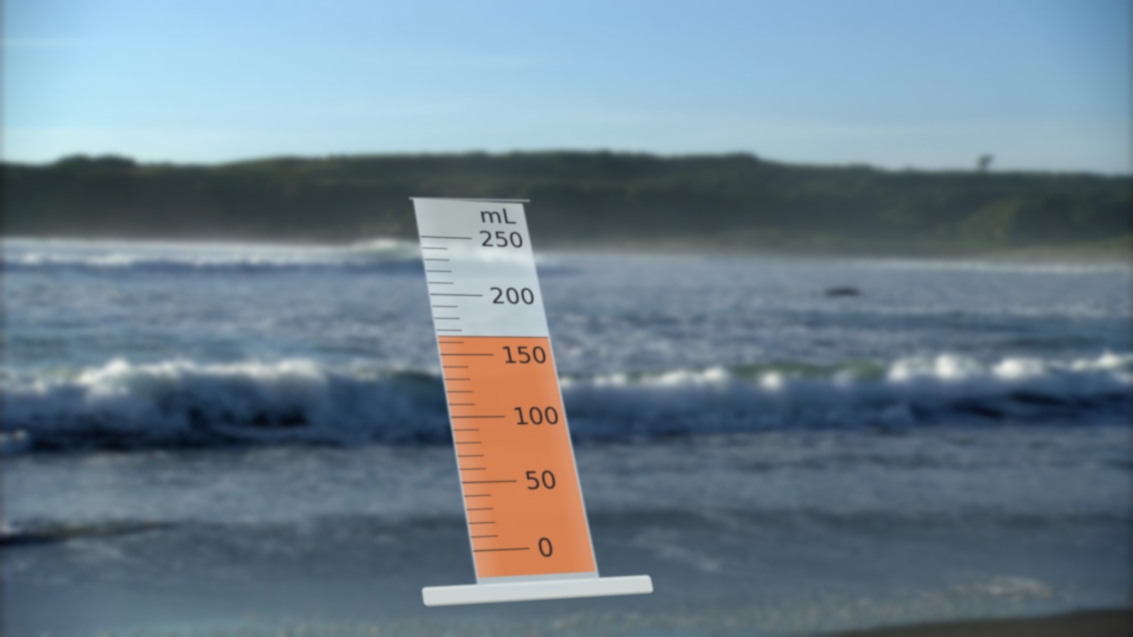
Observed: 165 mL
